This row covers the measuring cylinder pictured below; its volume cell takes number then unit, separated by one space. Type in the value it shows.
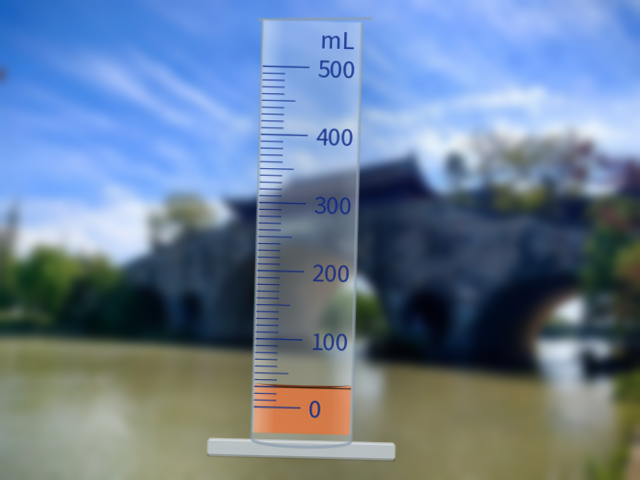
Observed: 30 mL
